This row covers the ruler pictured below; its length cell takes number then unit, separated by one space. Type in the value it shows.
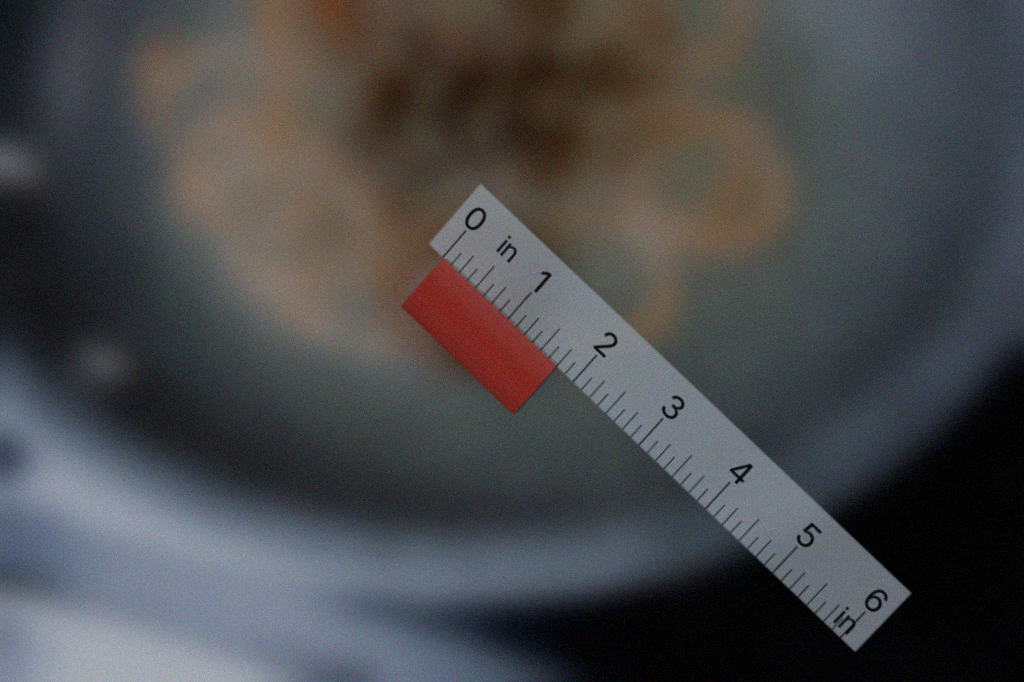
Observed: 1.75 in
